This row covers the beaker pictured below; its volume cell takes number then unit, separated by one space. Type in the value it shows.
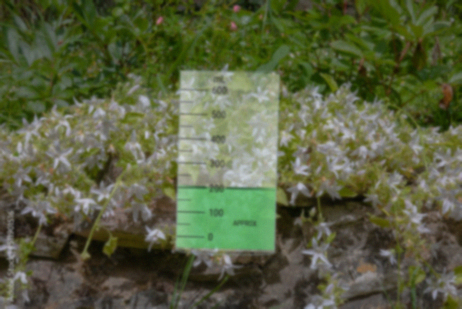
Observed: 200 mL
